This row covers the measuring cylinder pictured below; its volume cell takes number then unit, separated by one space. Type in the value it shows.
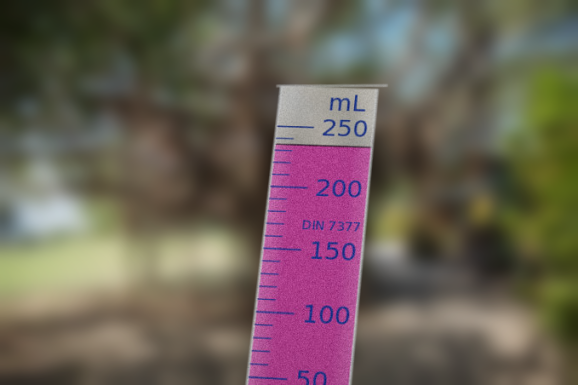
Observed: 235 mL
